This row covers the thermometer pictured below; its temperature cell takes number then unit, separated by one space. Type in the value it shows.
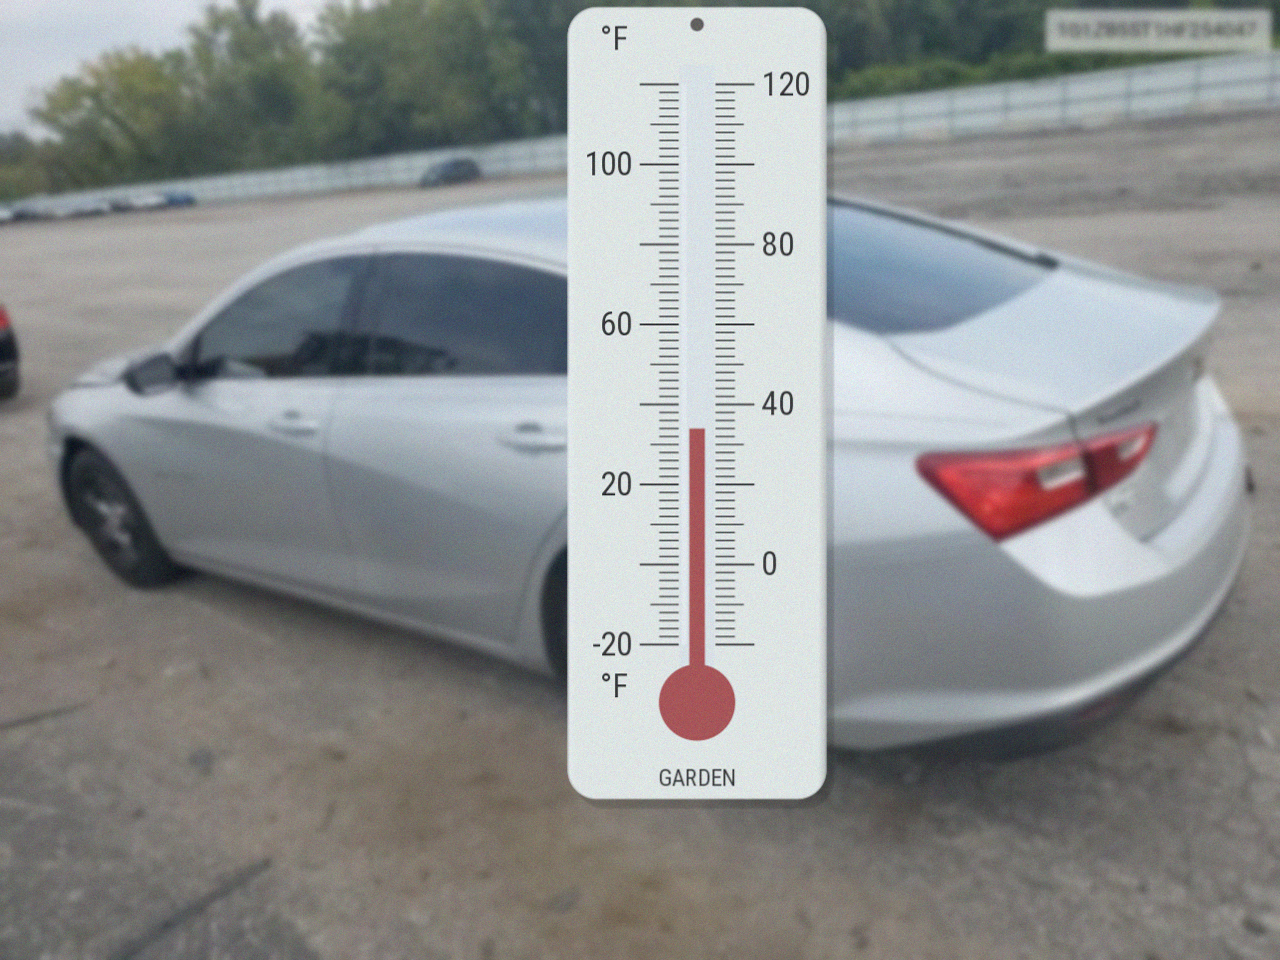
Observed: 34 °F
